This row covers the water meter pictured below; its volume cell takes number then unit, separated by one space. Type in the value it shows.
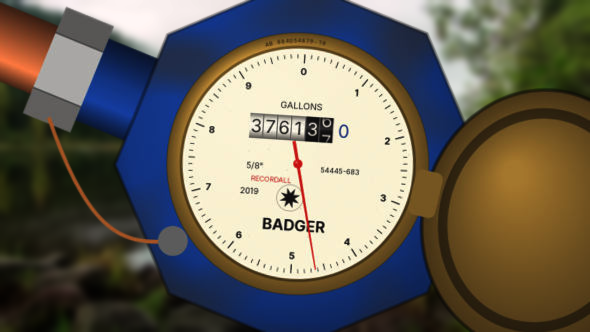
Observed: 3761364.6 gal
